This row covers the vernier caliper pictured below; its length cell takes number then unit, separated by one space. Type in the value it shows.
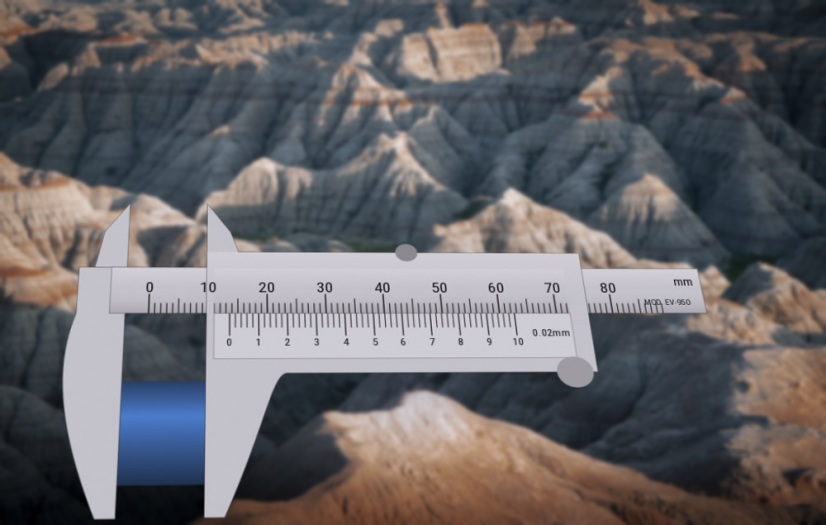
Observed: 13.6 mm
